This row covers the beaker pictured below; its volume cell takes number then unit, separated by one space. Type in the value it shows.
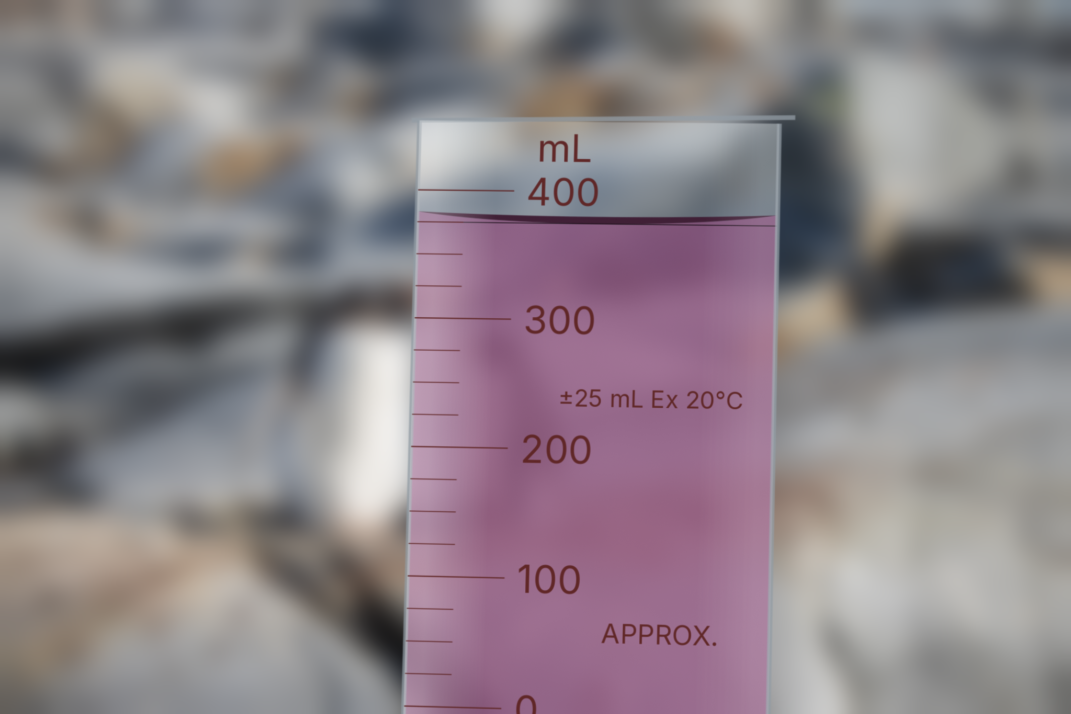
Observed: 375 mL
